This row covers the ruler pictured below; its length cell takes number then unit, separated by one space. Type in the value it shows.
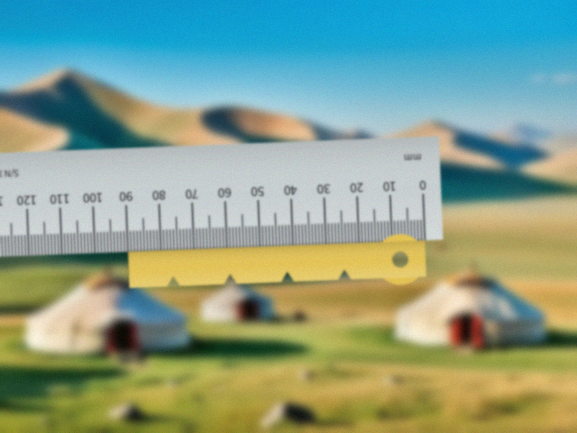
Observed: 90 mm
